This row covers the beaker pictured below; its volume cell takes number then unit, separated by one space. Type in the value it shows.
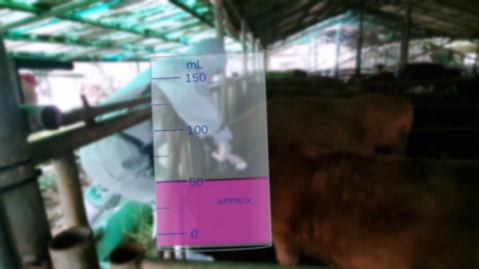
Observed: 50 mL
